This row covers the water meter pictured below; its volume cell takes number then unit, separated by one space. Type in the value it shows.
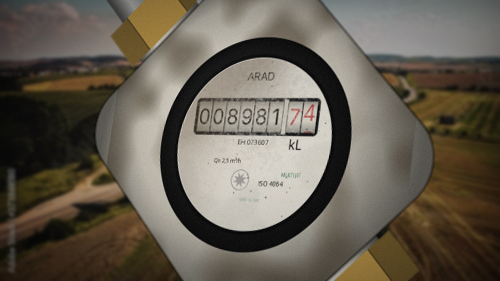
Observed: 8981.74 kL
